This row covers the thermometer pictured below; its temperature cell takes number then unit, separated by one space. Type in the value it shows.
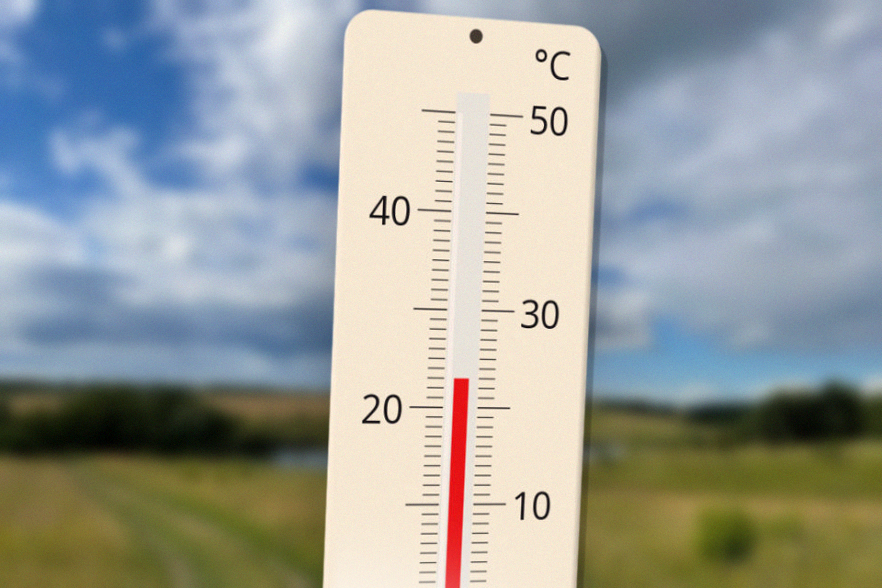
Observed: 23 °C
